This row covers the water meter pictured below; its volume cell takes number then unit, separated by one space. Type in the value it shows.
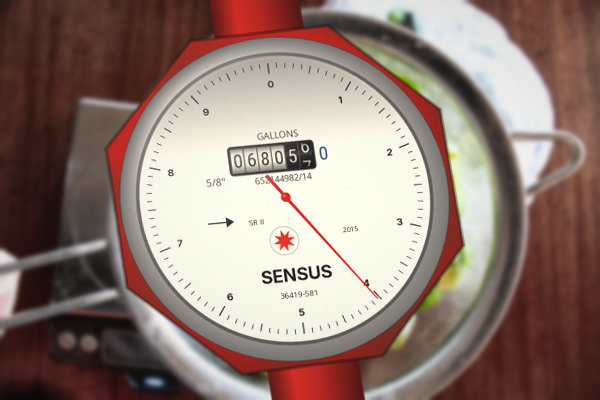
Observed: 680564.0 gal
